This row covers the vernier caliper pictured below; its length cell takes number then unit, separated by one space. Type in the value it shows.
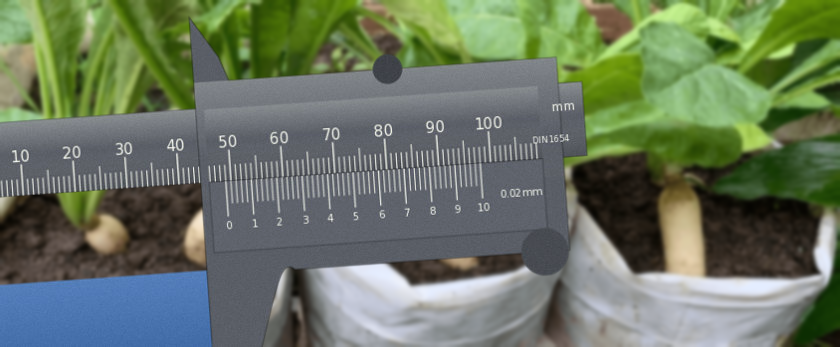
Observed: 49.0 mm
